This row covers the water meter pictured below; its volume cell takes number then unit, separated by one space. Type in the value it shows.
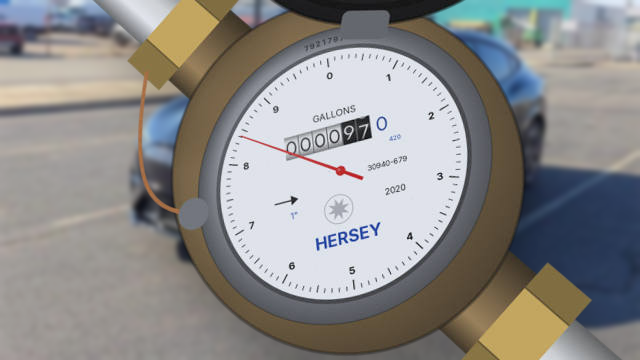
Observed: 968.4 gal
